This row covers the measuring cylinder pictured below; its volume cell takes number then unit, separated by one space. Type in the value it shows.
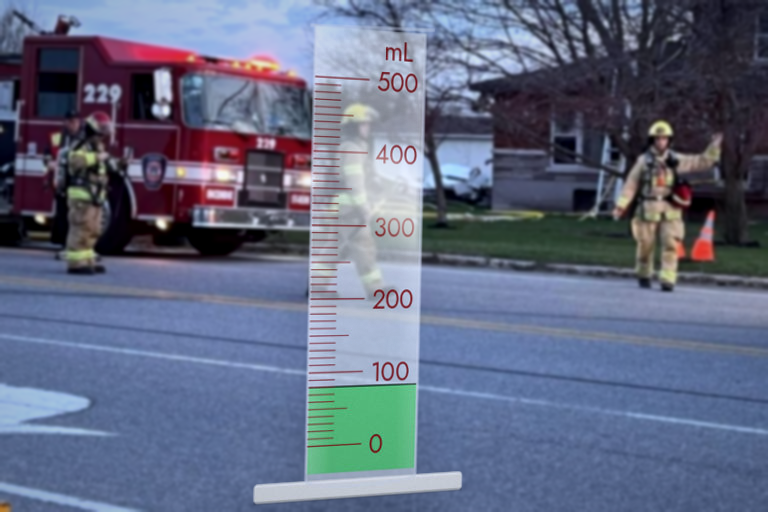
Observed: 80 mL
